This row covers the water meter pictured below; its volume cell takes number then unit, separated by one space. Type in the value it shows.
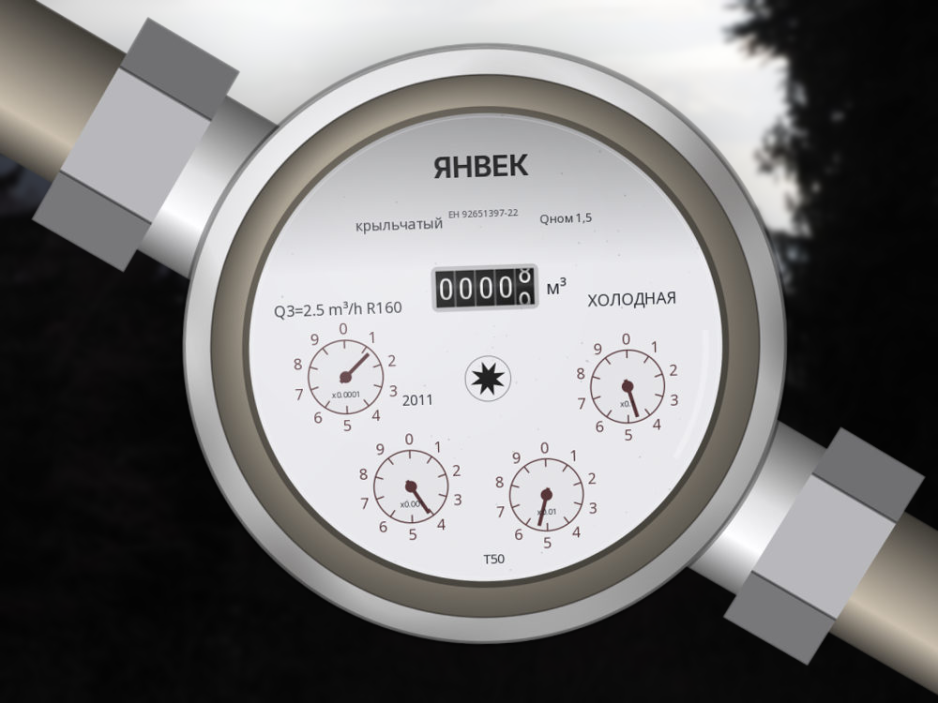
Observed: 8.4541 m³
